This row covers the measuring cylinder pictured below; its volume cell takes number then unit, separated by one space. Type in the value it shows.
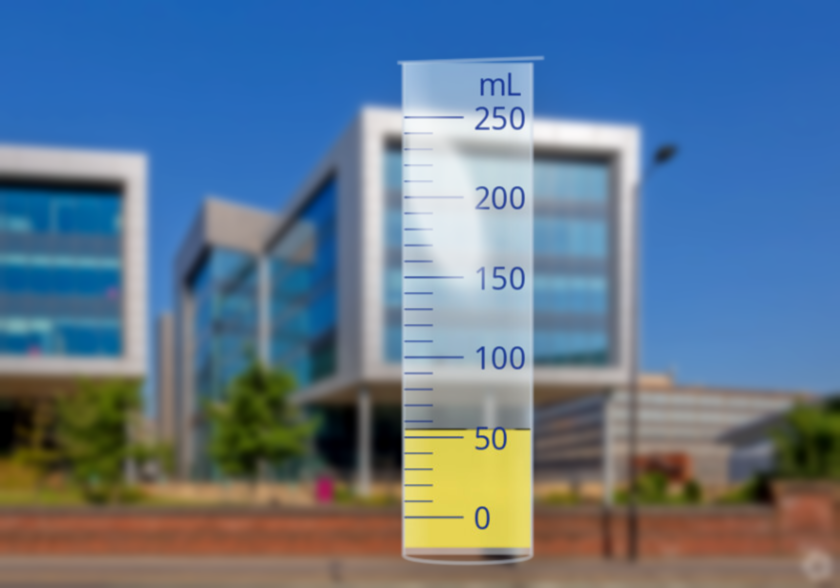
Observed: 55 mL
